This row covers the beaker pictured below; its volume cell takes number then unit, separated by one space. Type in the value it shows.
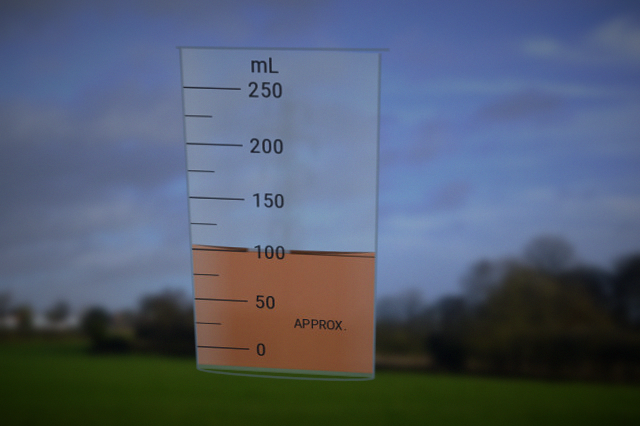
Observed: 100 mL
